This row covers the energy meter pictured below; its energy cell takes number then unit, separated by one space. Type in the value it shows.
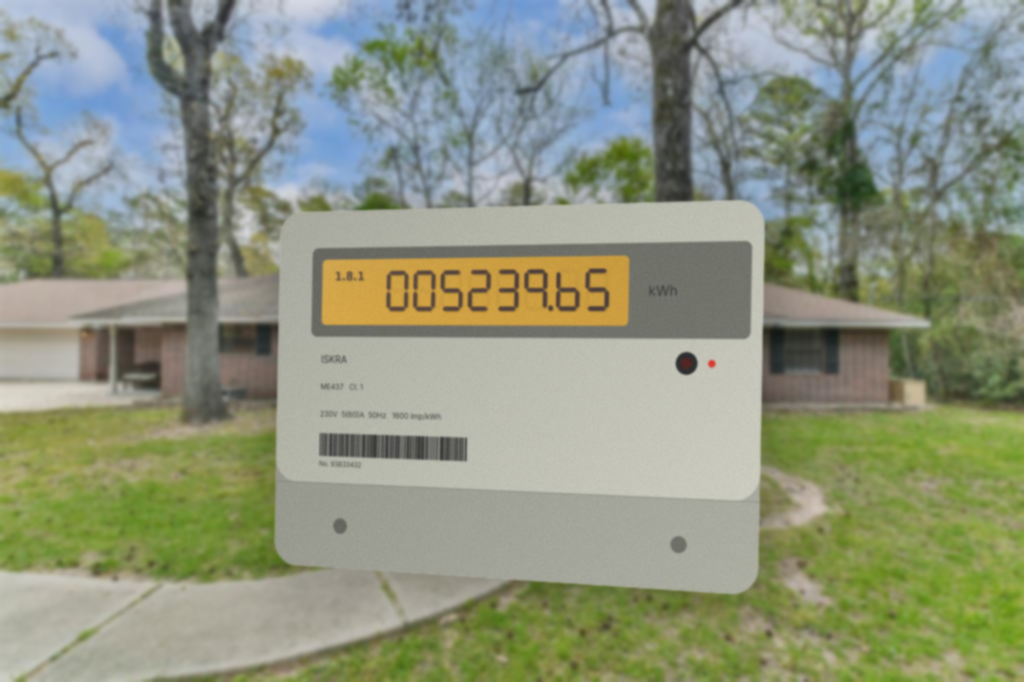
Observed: 5239.65 kWh
